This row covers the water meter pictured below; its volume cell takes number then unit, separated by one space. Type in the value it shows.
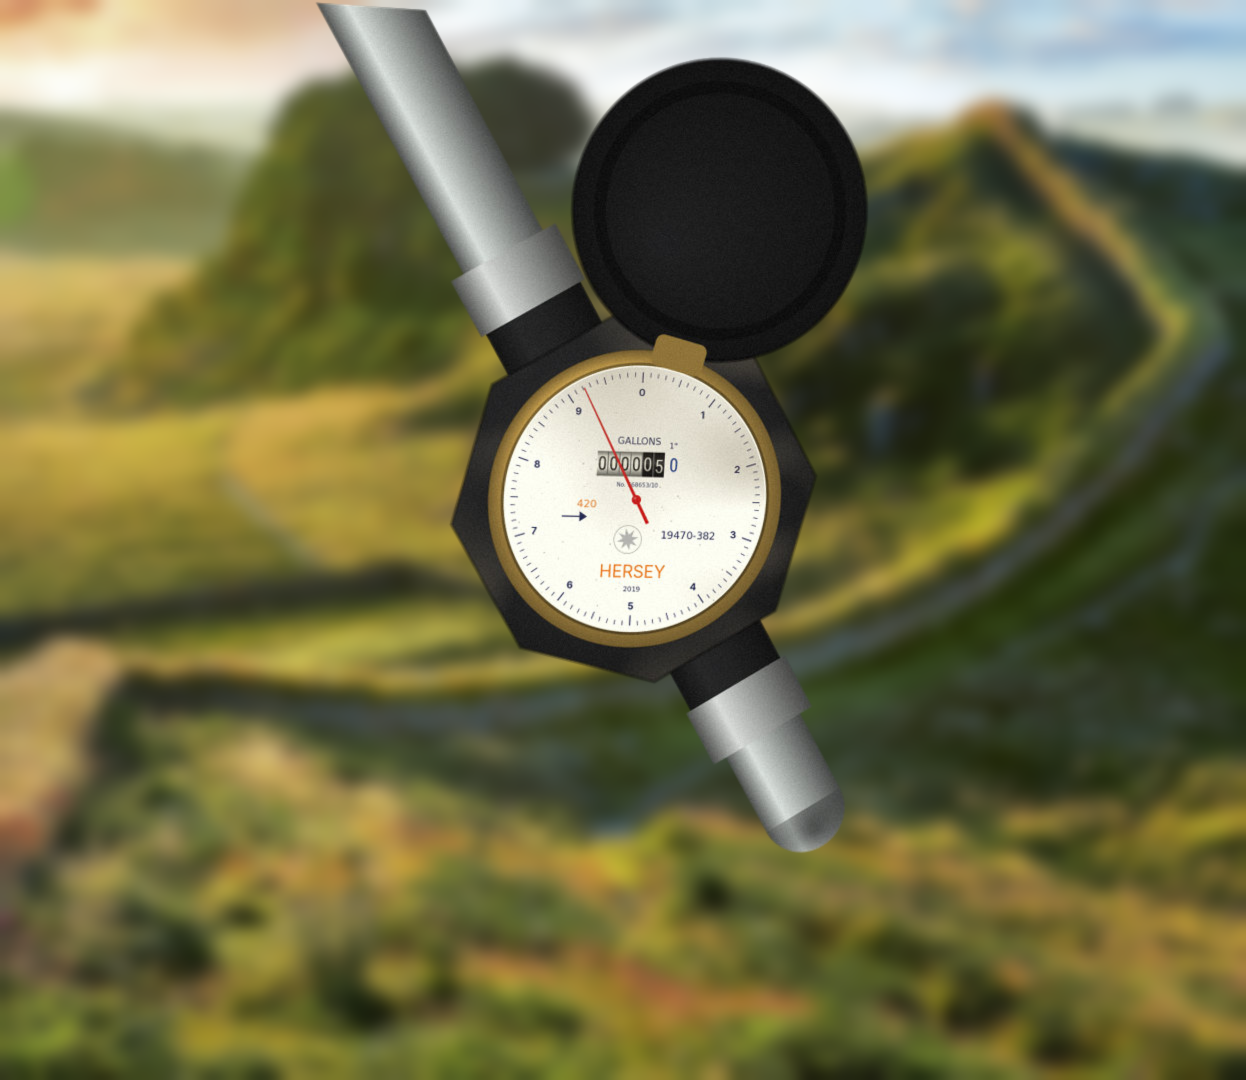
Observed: 49.2 gal
